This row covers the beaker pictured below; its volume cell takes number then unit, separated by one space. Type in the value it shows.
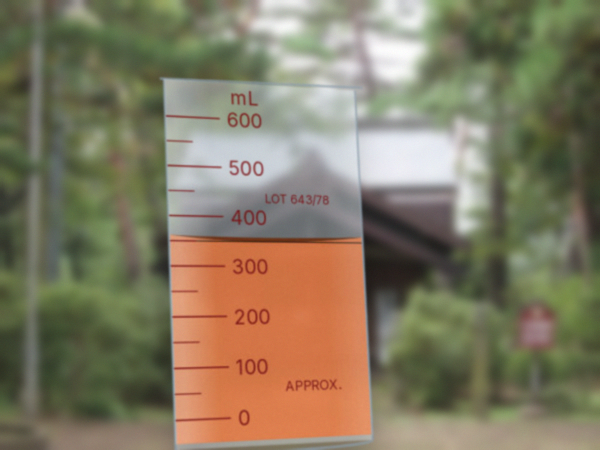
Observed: 350 mL
